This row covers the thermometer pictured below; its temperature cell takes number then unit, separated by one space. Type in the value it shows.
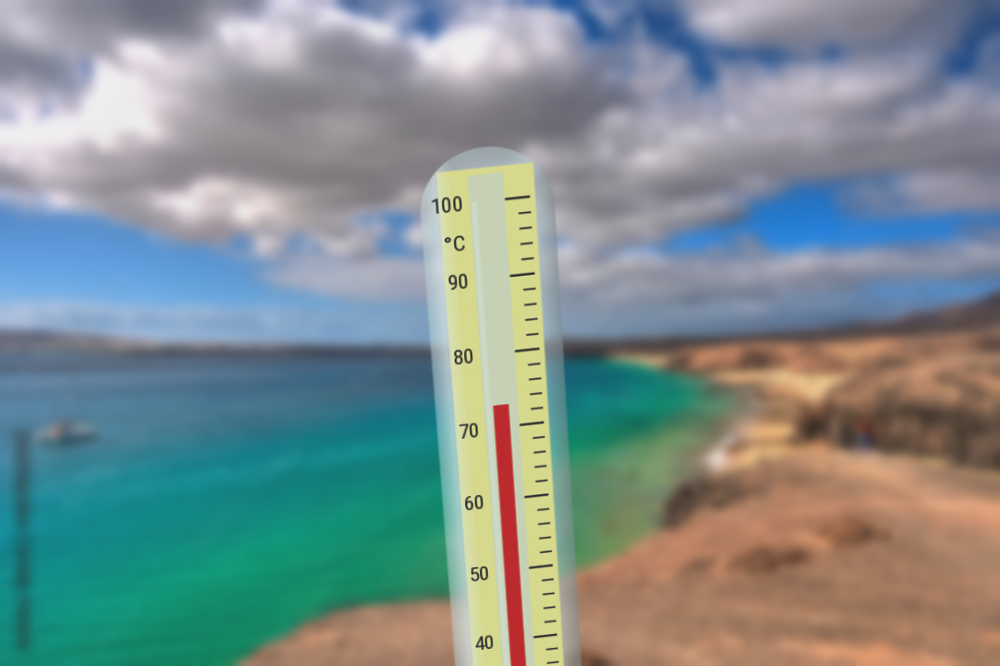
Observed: 73 °C
